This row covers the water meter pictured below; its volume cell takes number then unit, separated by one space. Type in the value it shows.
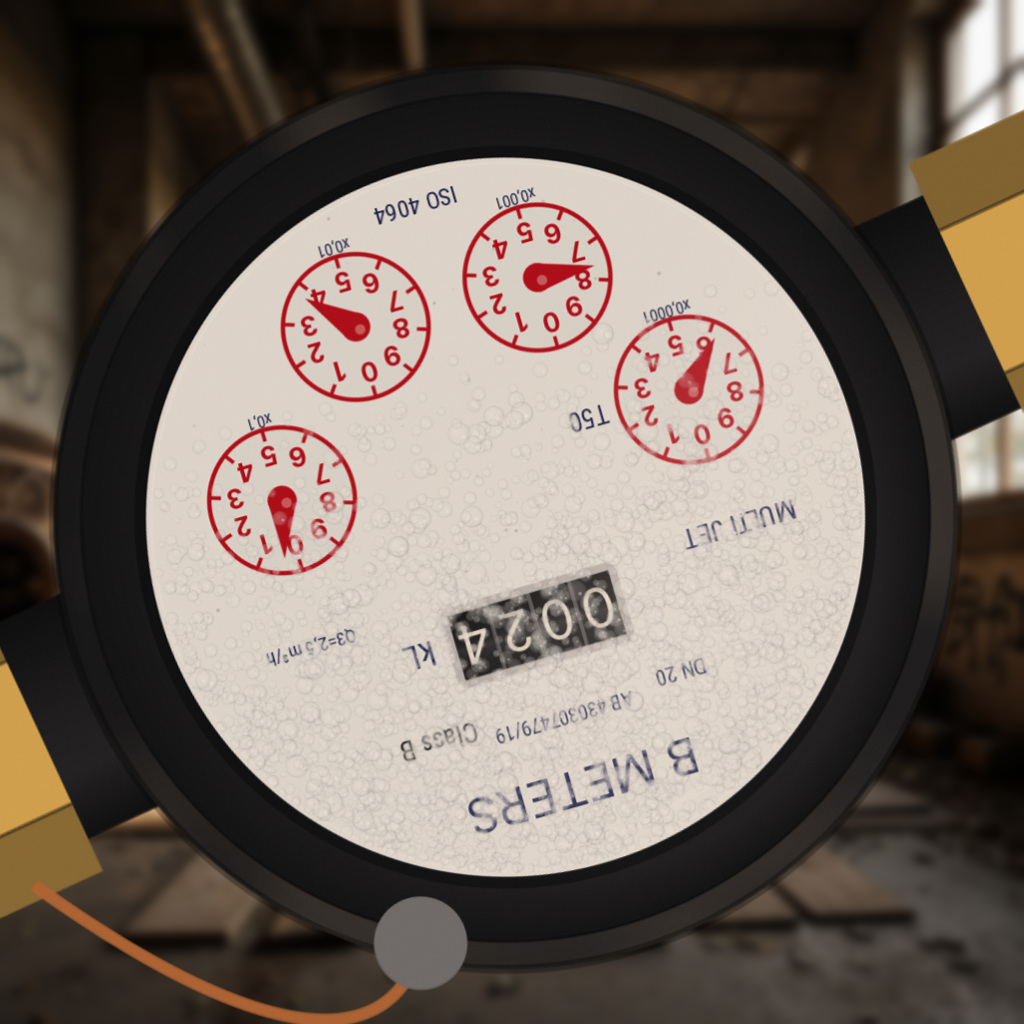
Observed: 24.0376 kL
